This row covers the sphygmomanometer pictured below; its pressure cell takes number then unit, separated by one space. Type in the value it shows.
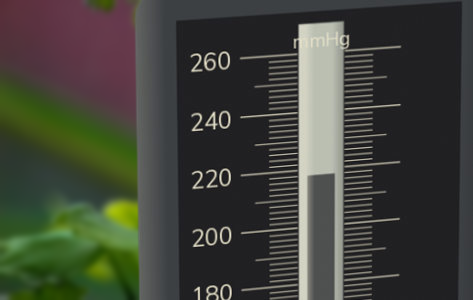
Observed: 218 mmHg
